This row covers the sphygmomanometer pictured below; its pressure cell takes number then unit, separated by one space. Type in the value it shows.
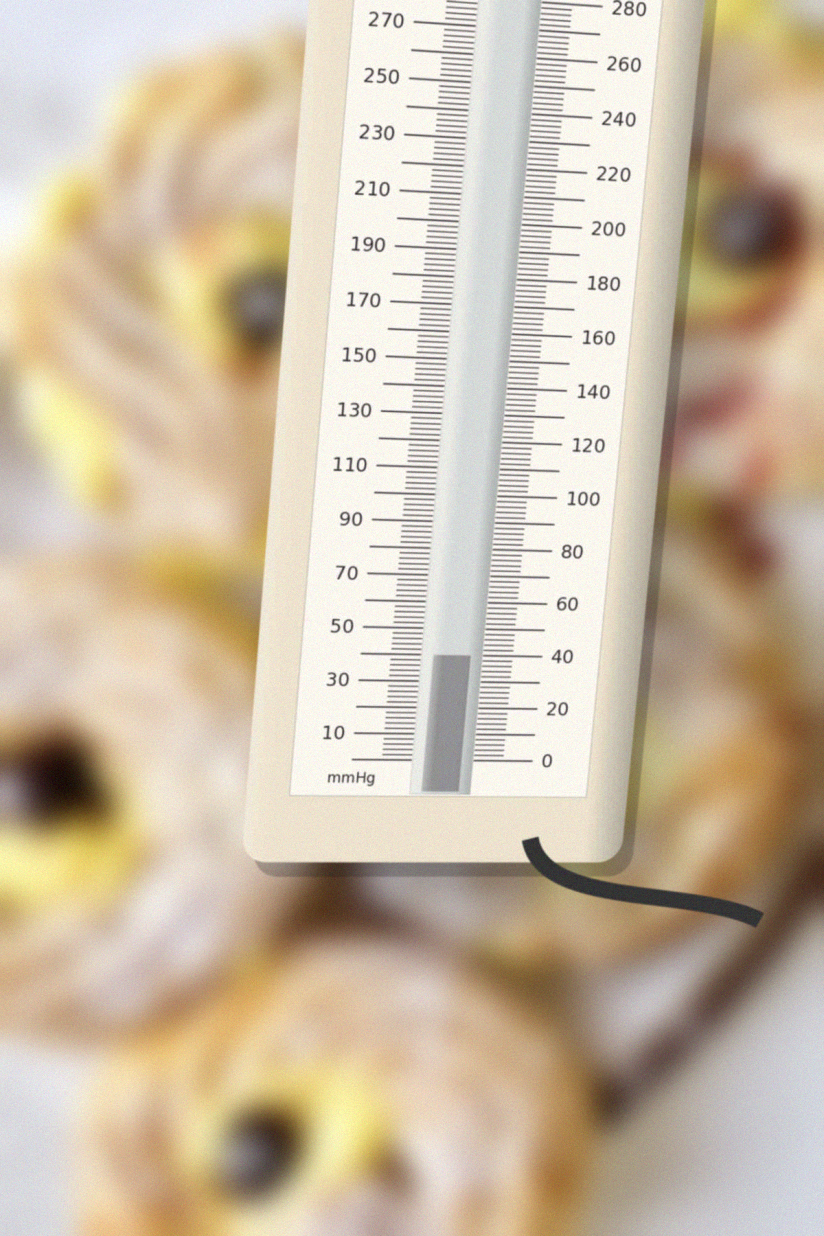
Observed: 40 mmHg
